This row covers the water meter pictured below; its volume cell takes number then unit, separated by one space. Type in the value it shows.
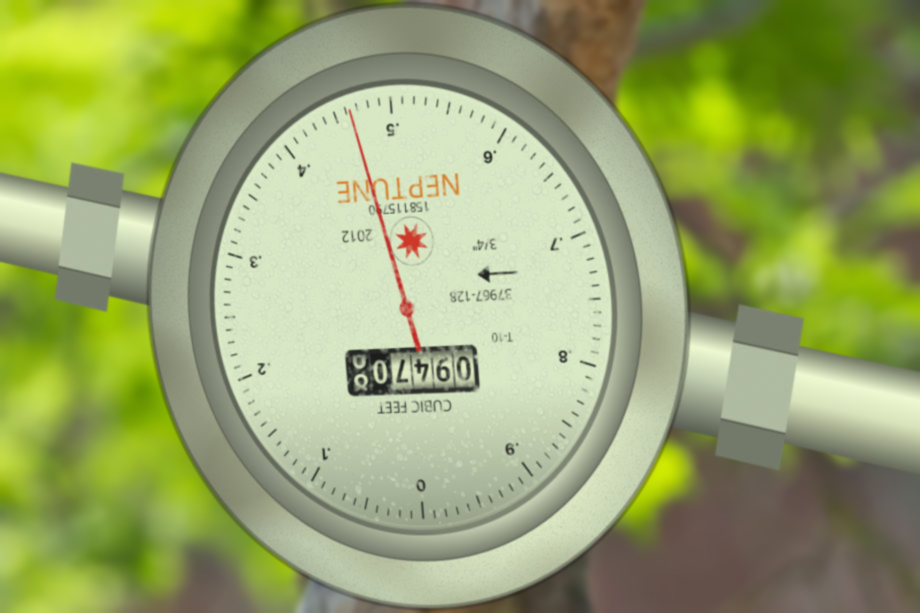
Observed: 94708.46 ft³
